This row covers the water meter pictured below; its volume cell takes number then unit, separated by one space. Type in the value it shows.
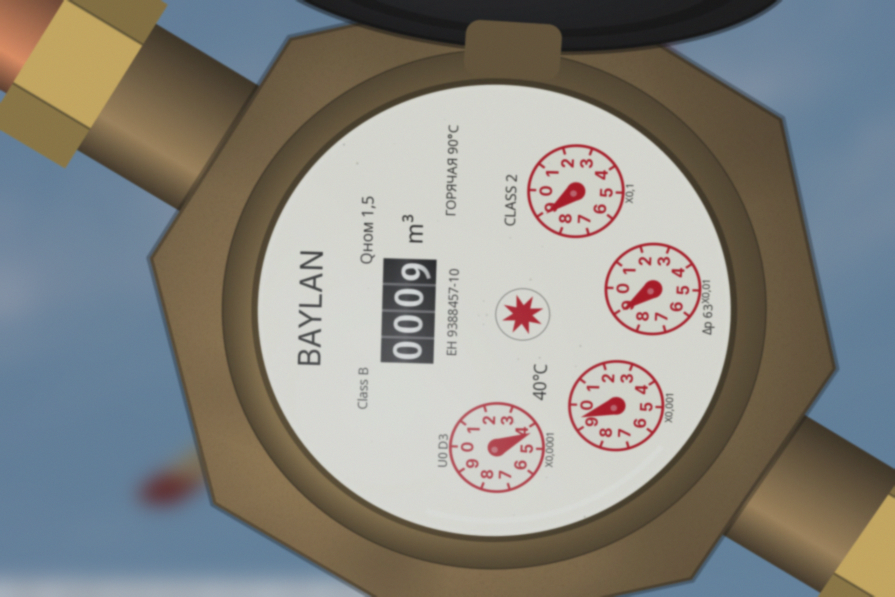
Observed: 8.8894 m³
